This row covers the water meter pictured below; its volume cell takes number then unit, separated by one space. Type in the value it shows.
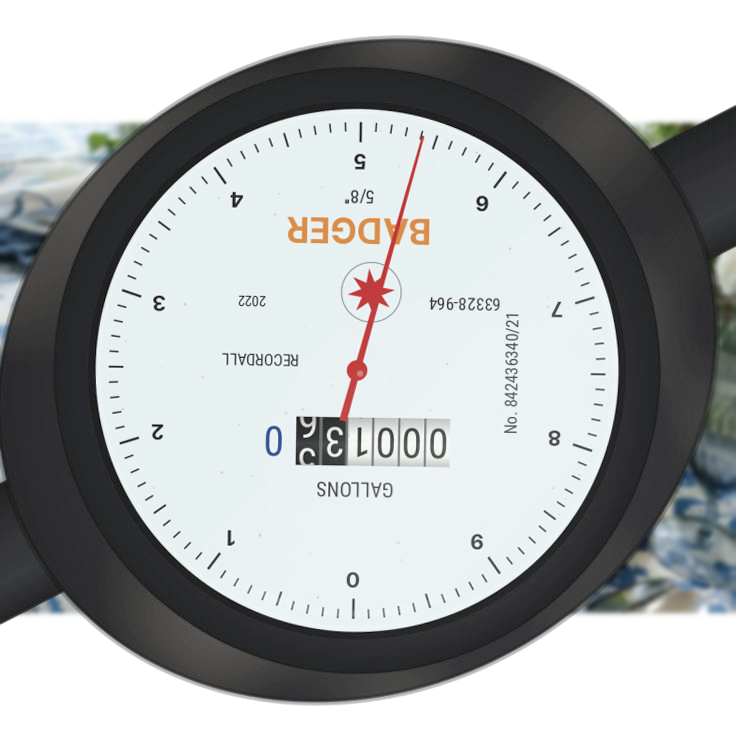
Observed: 1355.4 gal
